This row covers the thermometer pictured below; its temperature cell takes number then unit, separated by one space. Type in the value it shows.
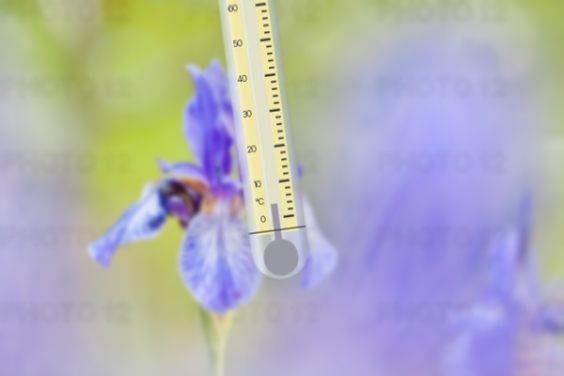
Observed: 4 °C
